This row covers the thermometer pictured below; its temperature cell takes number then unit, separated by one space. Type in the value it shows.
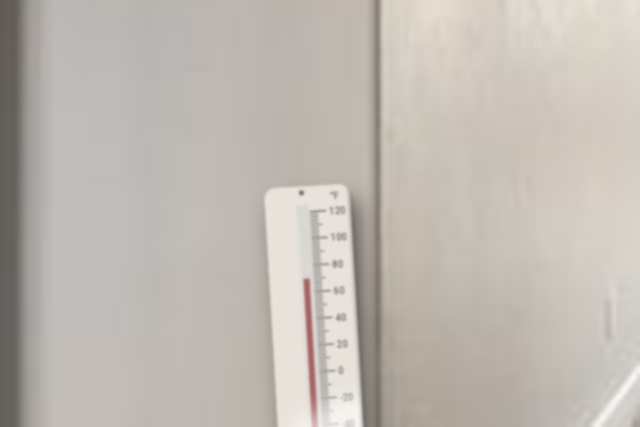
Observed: 70 °F
